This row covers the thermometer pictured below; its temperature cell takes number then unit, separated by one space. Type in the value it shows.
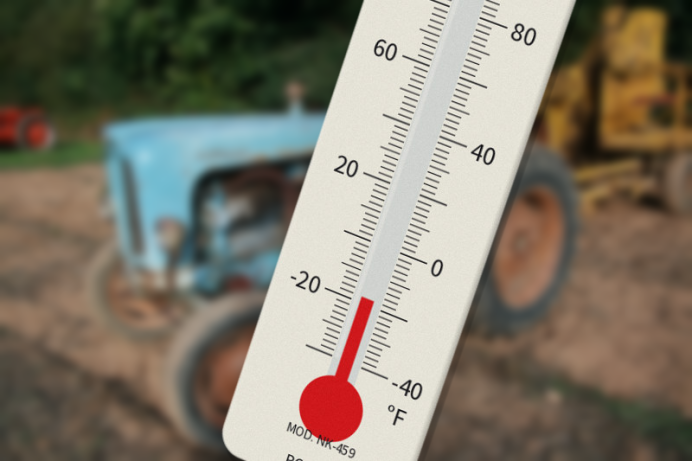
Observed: -18 °F
